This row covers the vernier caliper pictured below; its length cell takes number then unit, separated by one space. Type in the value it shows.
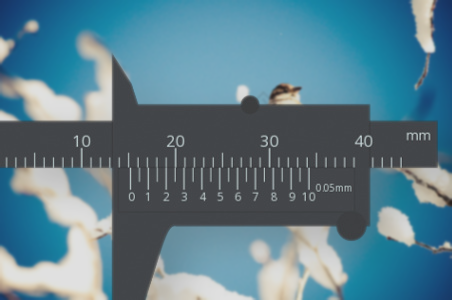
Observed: 15.2 mm
